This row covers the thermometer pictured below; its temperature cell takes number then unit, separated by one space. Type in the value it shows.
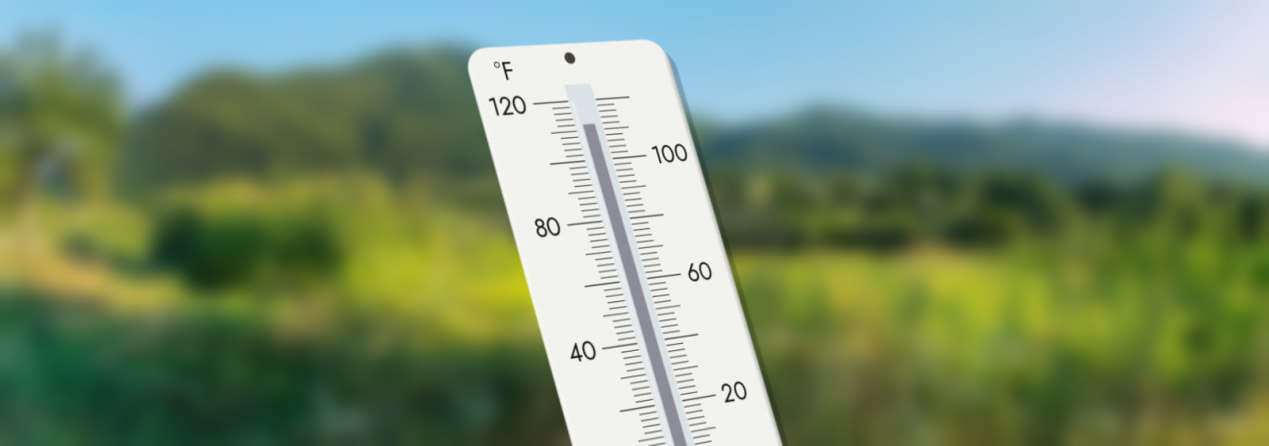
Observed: 112 °F
